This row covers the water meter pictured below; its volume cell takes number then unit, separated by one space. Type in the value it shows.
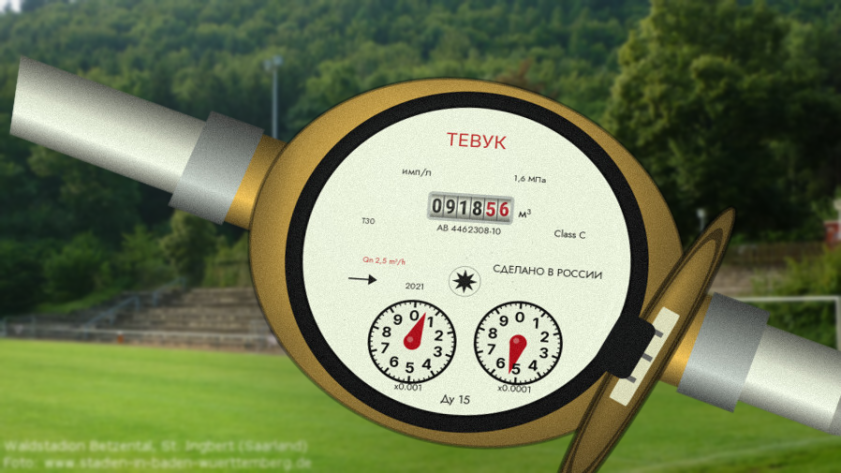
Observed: 918.5605 m³
